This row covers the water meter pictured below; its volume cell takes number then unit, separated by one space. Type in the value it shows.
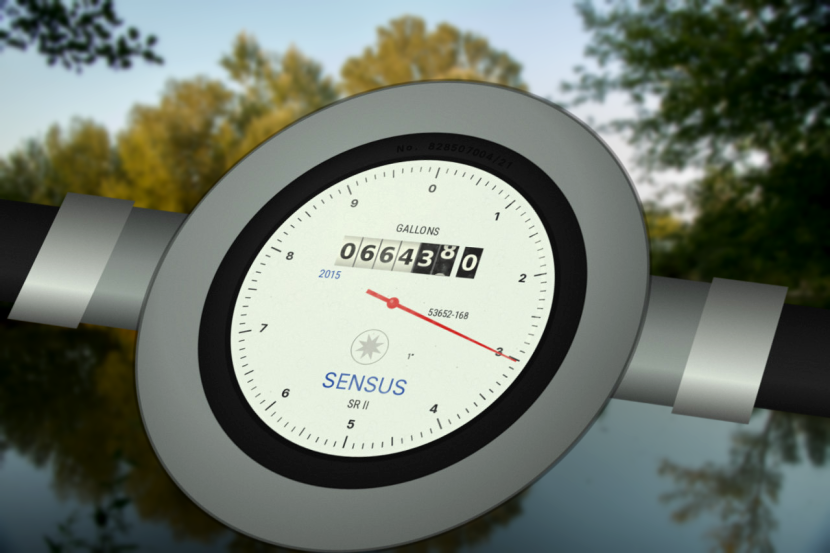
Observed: 664383.0 gal
